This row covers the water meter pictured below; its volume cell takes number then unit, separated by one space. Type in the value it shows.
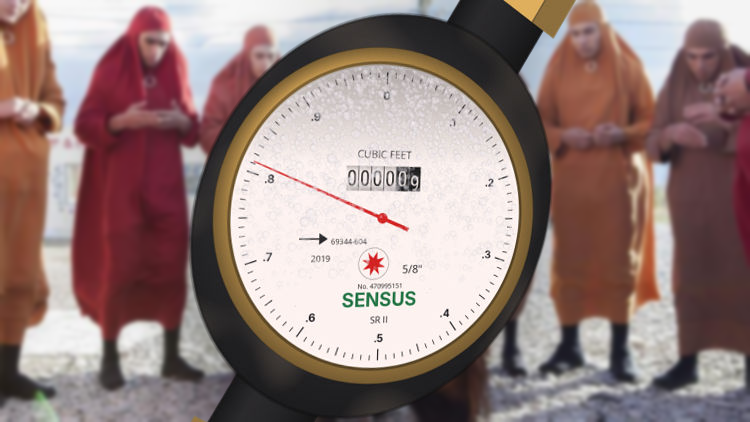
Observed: 8.81 ft³
